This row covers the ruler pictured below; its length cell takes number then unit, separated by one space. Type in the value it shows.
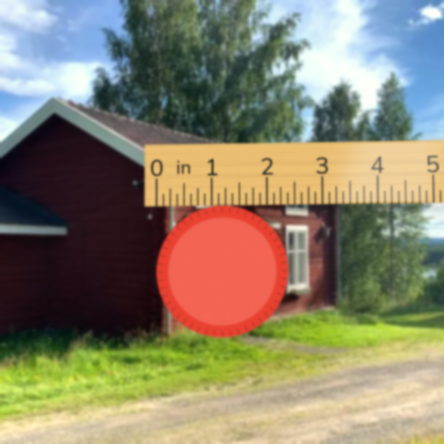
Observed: 2.375 in
